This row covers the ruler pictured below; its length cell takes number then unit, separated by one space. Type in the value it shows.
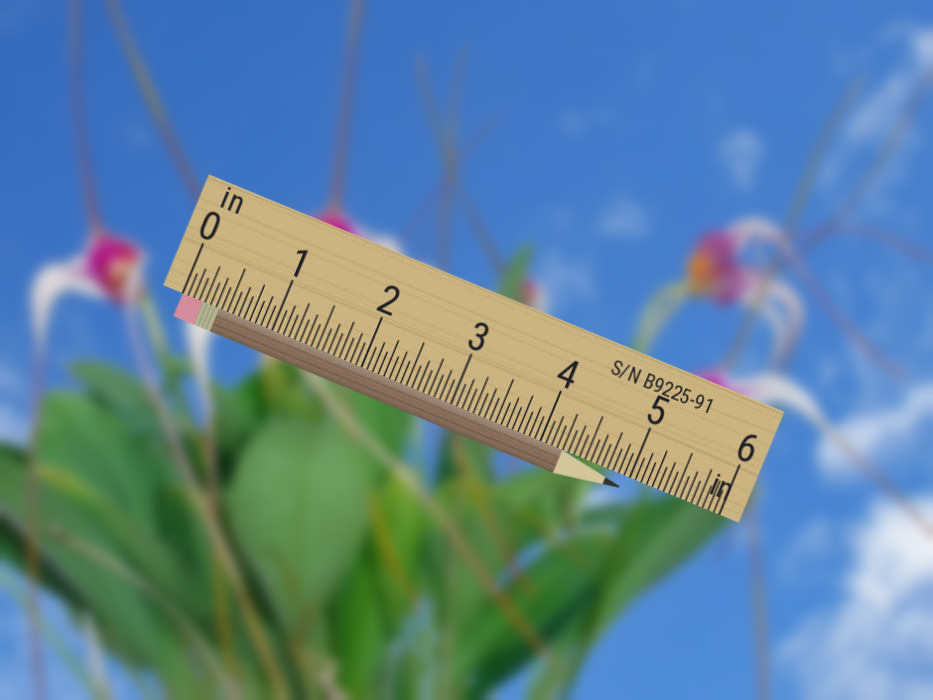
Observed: 4.9375 in
